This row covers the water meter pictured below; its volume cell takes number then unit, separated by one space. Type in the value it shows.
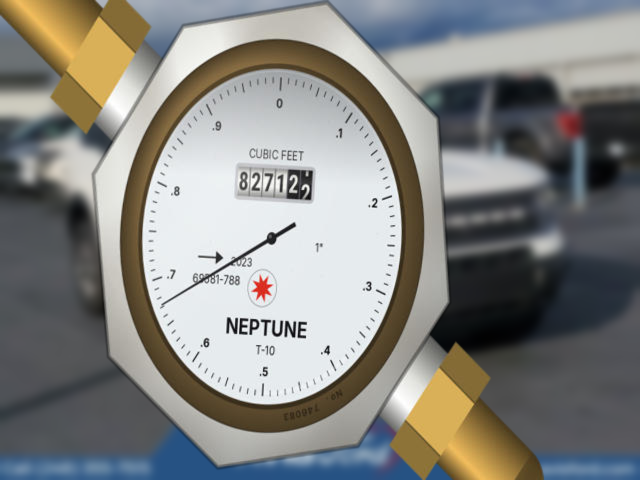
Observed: 827121.67 ft³
